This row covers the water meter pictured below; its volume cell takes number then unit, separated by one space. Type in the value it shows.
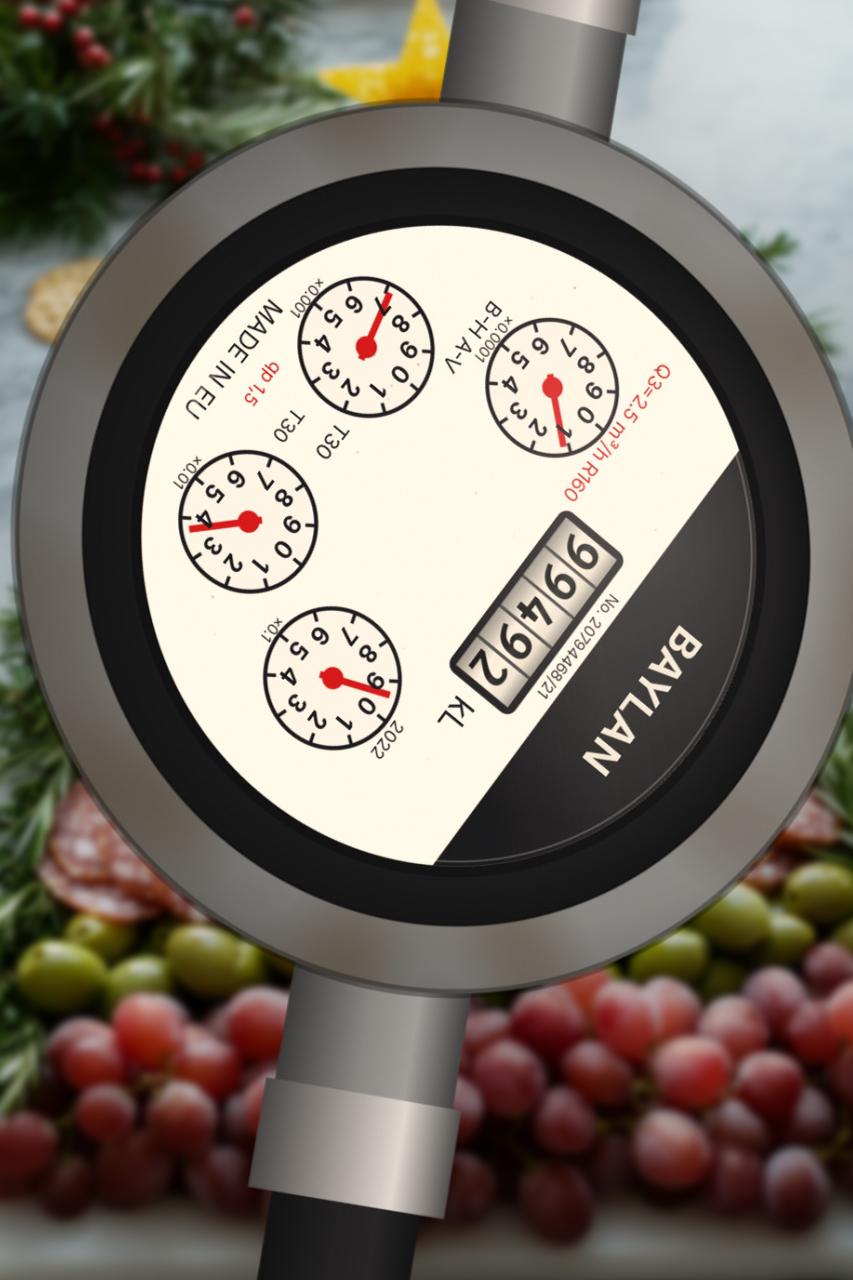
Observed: 99491.9371 kL
